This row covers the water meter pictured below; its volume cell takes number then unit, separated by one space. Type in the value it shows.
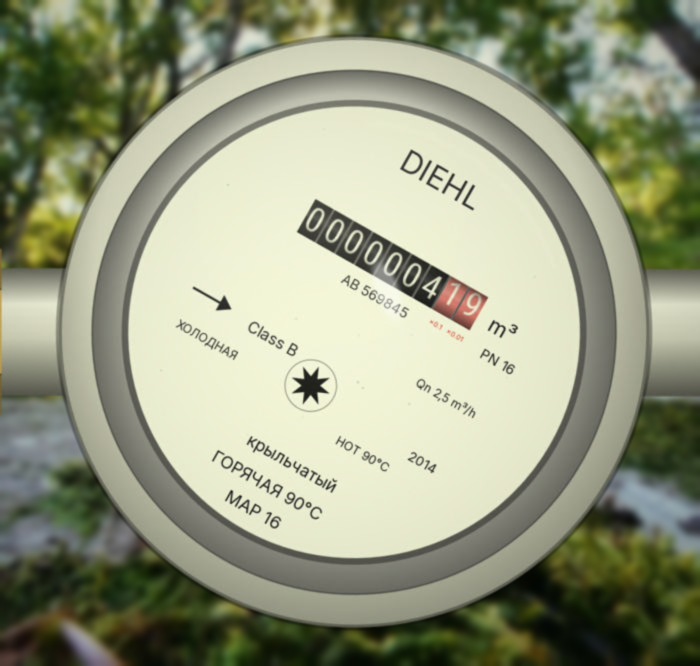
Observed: 4.19 m³
